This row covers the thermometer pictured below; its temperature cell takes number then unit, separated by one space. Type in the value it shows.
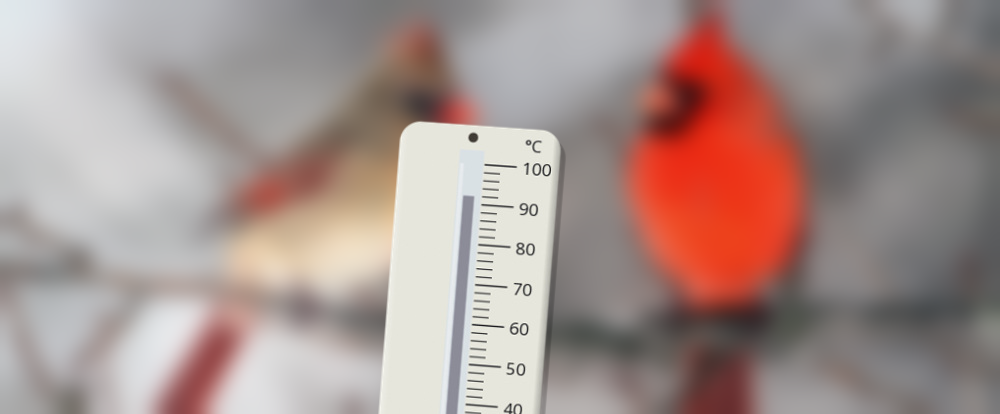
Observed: 92 °C
